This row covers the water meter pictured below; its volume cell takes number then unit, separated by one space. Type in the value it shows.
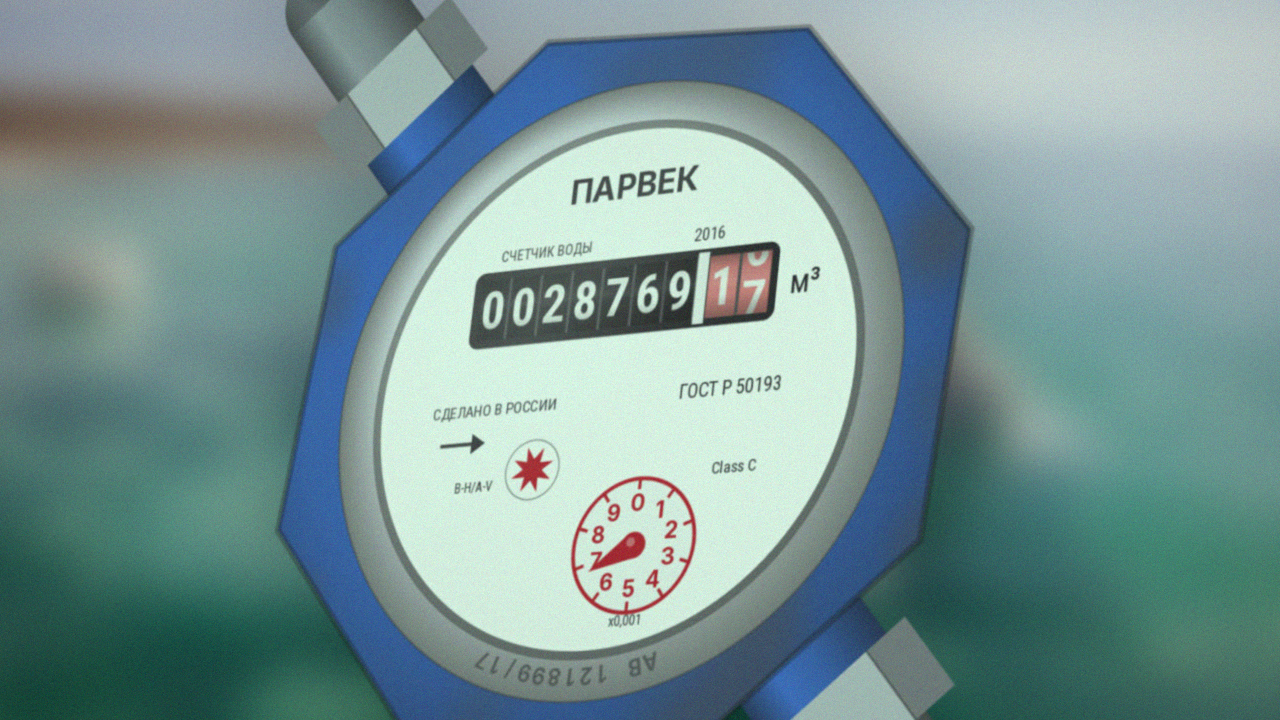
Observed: 28769.166 m³
